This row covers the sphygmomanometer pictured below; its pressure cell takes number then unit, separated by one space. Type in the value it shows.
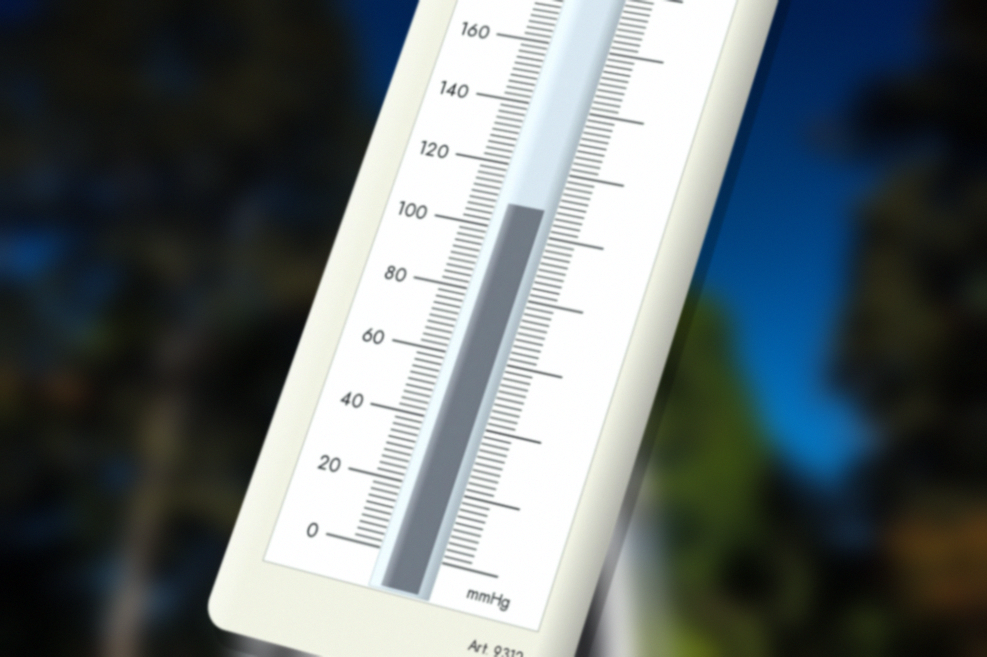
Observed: 108 mmHg
